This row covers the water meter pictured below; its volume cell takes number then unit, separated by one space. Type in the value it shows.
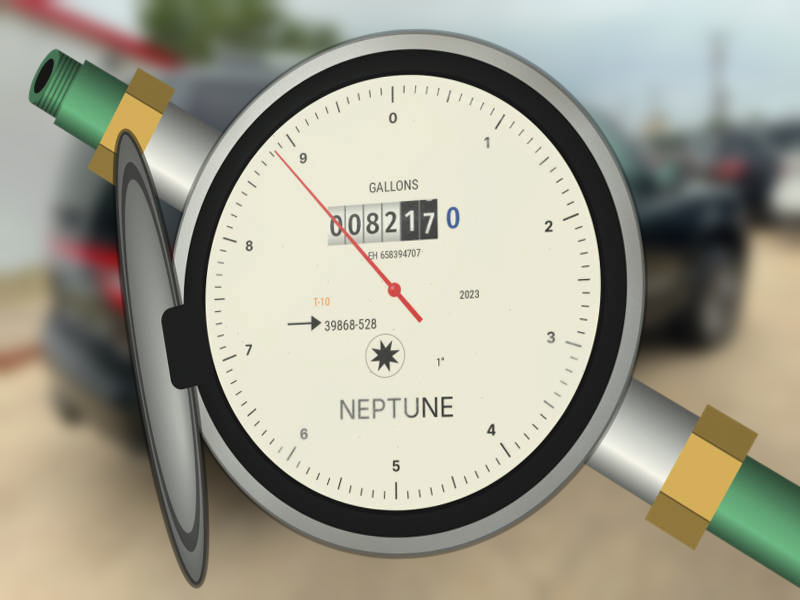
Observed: 82168.8 gal
